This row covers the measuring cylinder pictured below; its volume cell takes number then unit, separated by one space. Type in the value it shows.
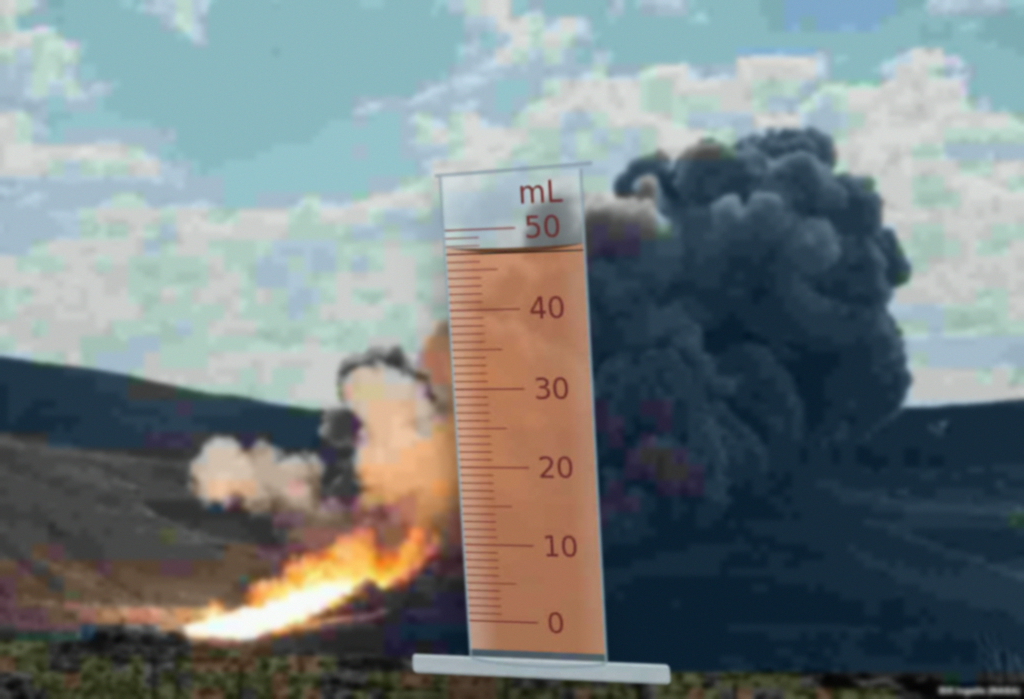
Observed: 47 mL
